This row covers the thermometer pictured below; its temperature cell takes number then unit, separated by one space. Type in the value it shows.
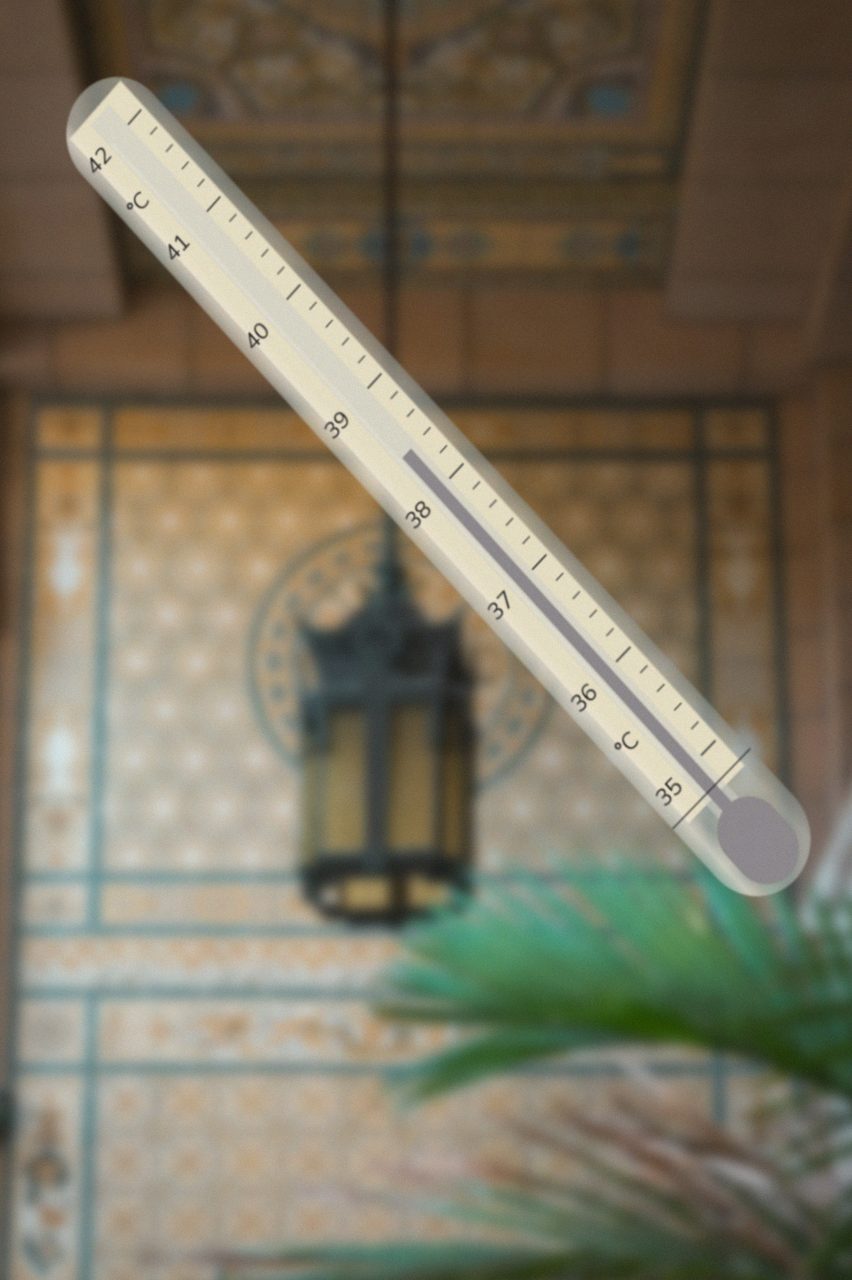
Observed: 38.4 °C
